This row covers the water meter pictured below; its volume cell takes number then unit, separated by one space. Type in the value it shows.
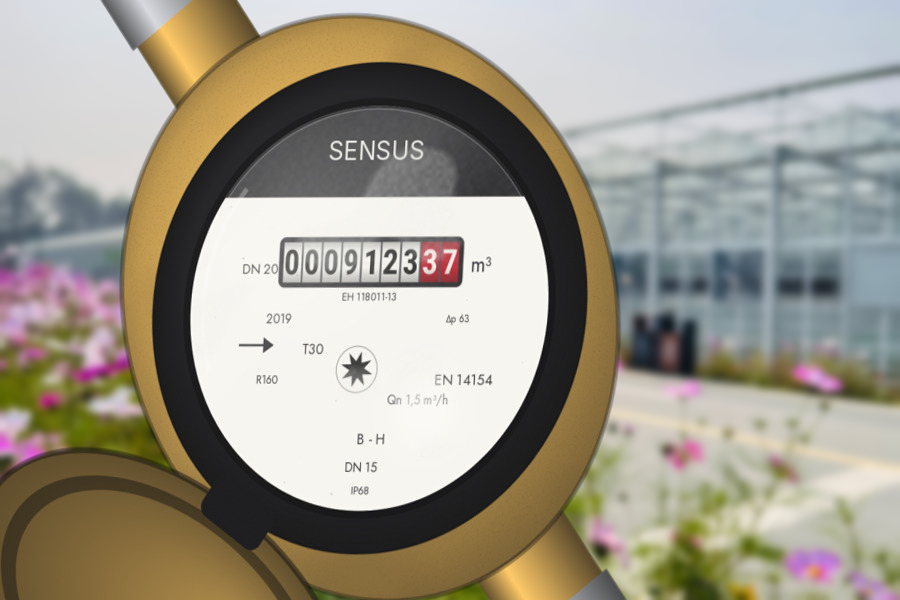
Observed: 9123.37 m³
